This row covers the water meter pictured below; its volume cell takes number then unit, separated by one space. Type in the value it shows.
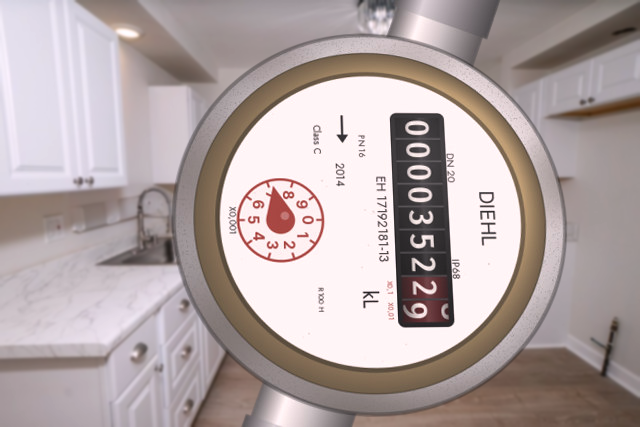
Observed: 352.287 kL
